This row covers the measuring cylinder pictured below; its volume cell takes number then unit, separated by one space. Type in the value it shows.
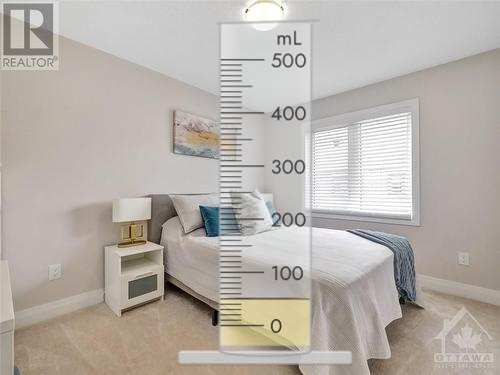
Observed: 50 mL
